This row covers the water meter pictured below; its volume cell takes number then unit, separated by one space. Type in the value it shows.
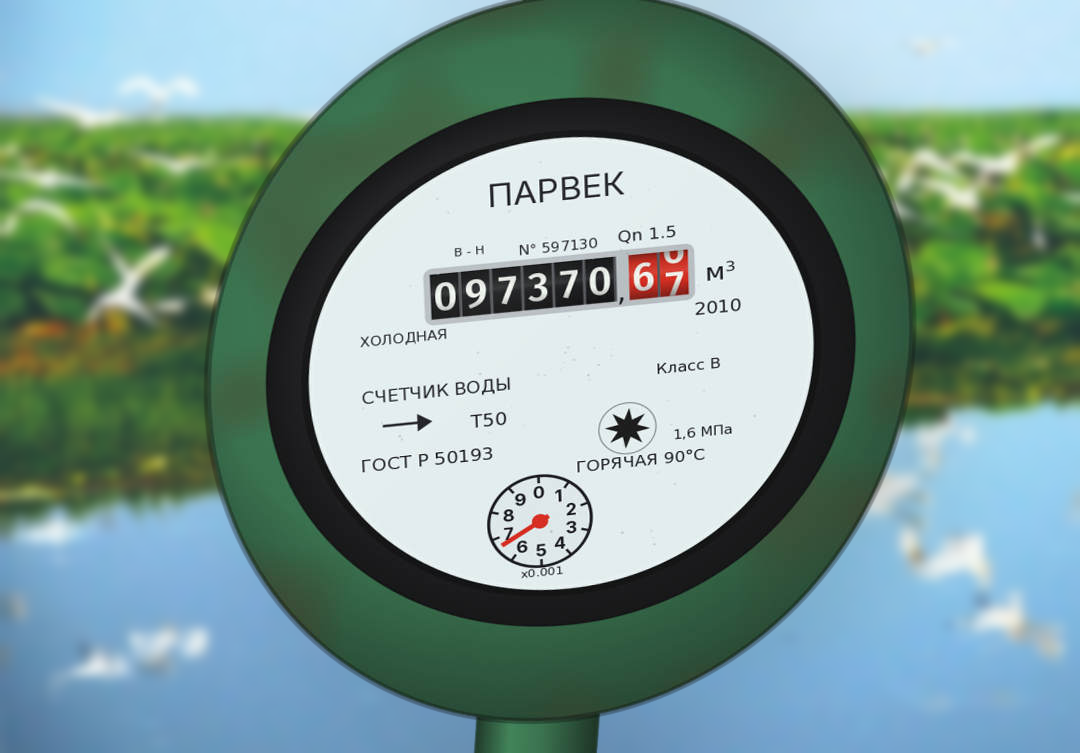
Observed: 97370.666 m³
